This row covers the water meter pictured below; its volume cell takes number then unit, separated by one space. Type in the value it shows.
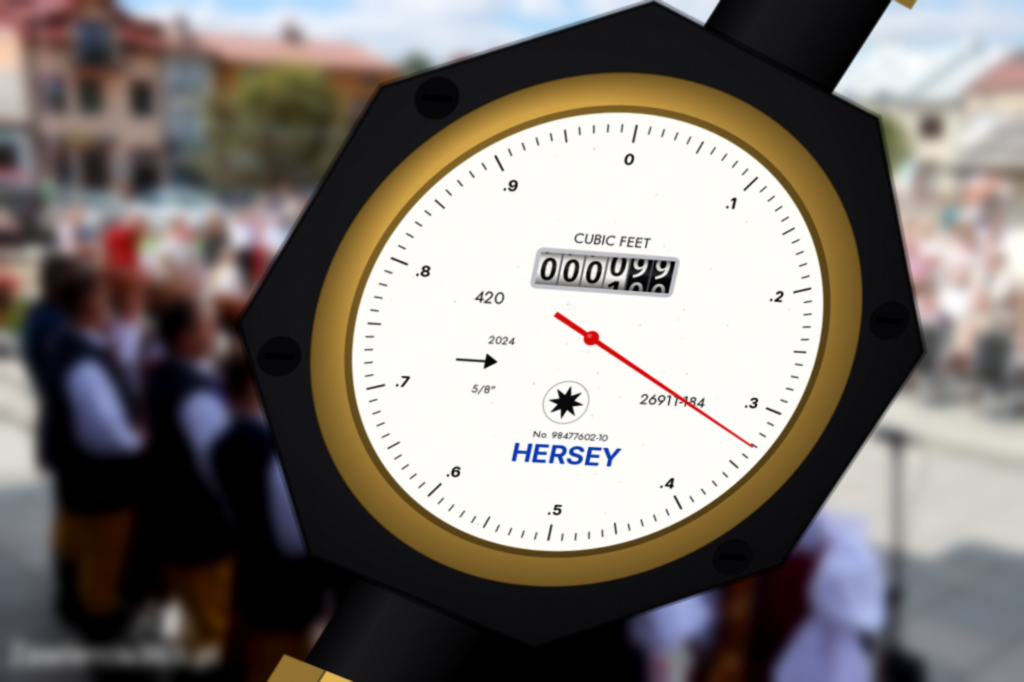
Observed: 99.33 ft³
